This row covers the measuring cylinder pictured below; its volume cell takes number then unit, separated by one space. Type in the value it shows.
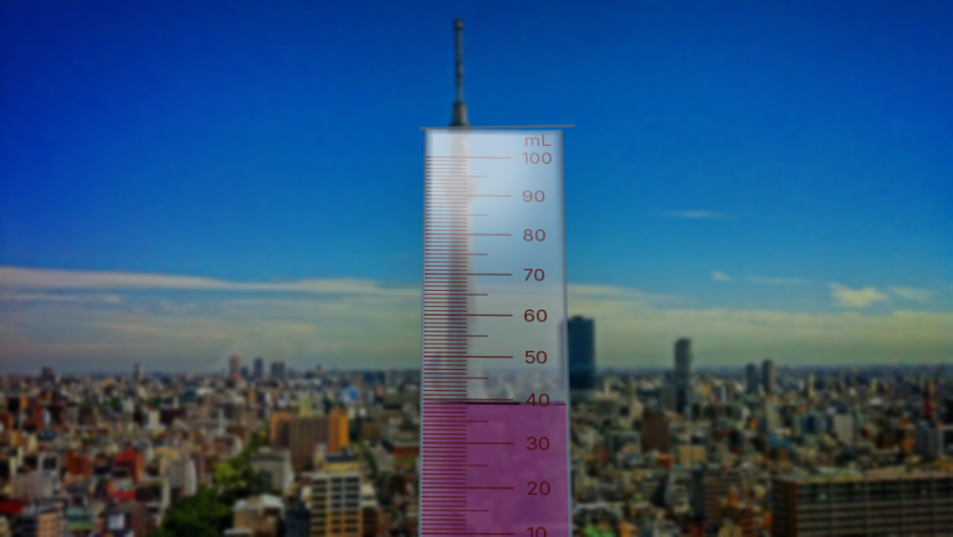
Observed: 39 mL
